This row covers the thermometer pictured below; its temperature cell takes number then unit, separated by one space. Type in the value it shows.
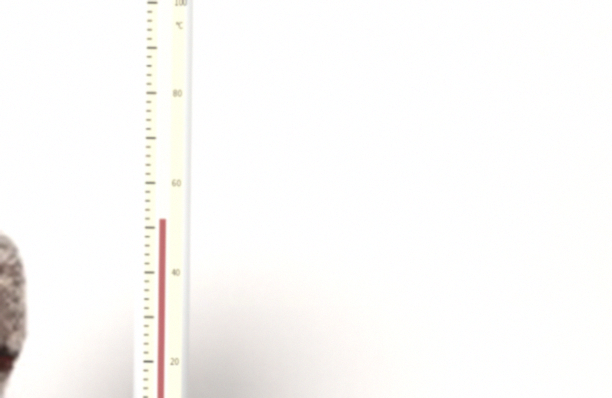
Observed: 52 °C
